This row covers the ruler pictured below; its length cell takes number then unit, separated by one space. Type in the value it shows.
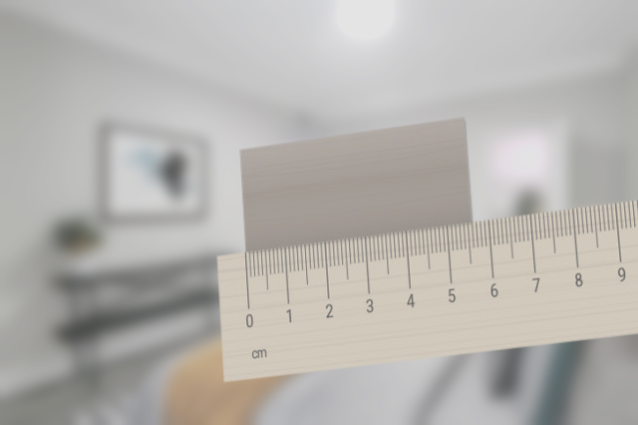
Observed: 5.6 cm
